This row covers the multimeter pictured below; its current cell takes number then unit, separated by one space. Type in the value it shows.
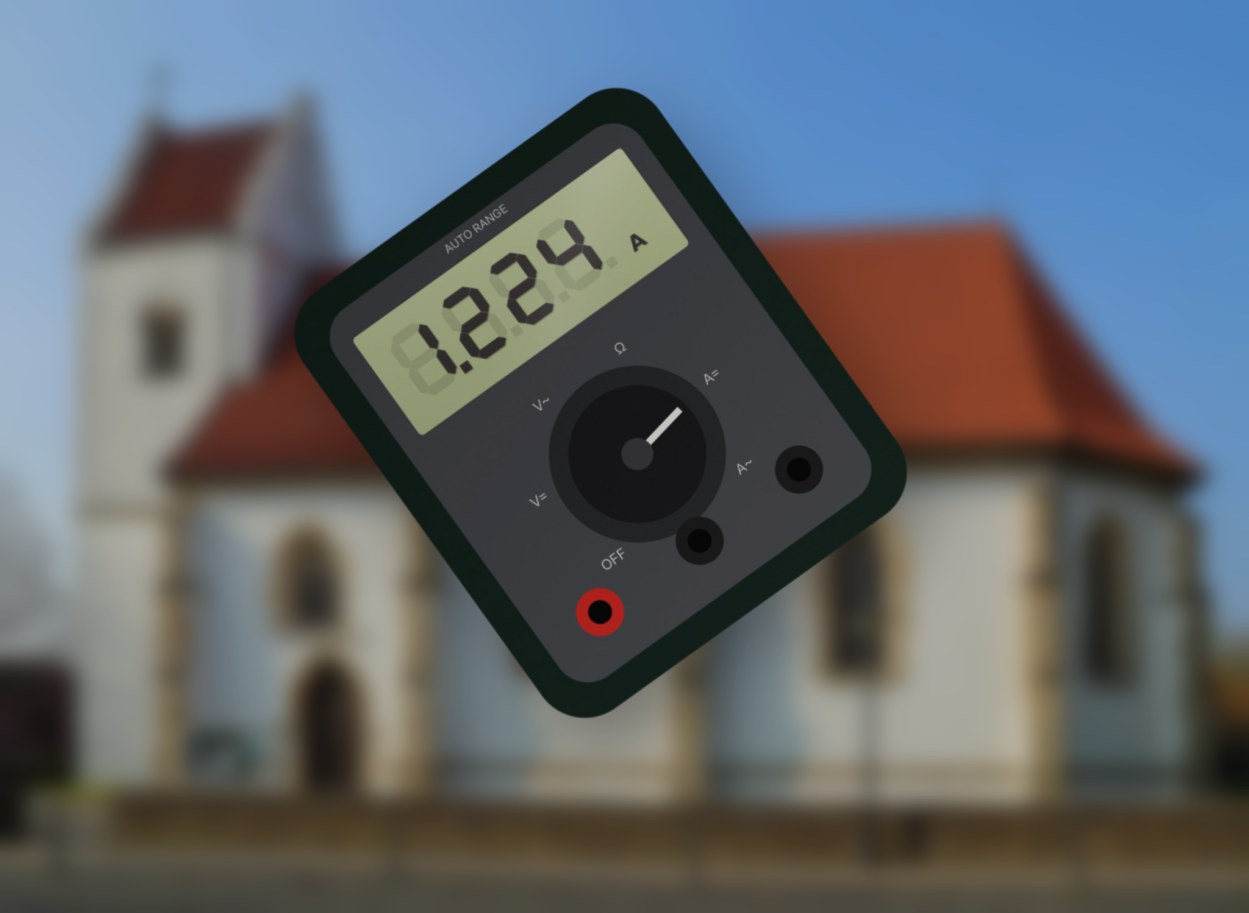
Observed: 1.224 A
